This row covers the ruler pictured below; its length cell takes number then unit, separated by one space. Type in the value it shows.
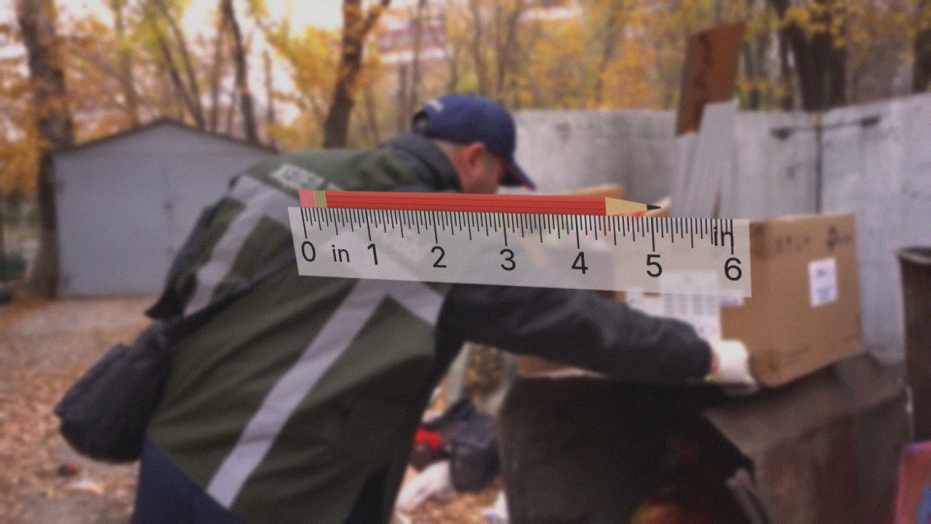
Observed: 5.125 in
